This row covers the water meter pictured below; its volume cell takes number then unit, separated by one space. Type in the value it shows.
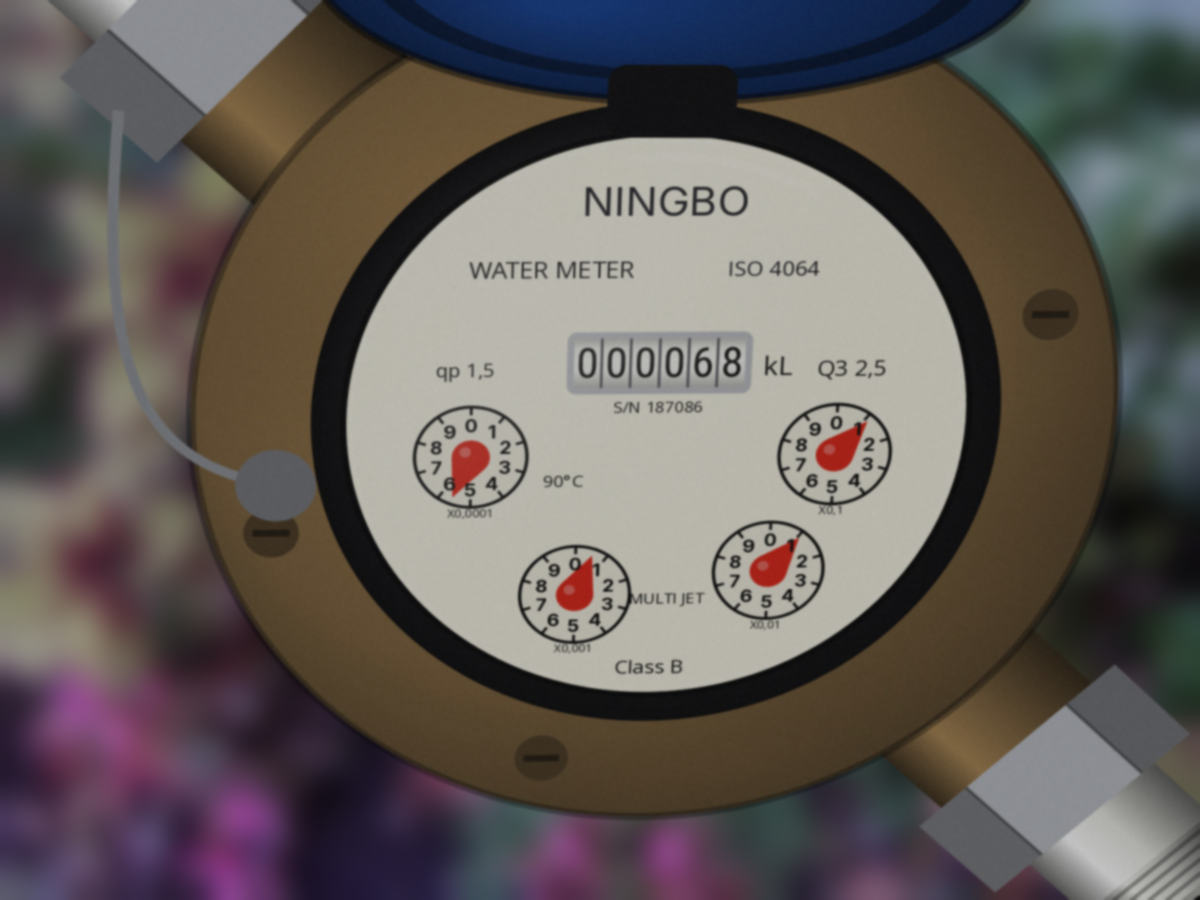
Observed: 68.1105 kL
